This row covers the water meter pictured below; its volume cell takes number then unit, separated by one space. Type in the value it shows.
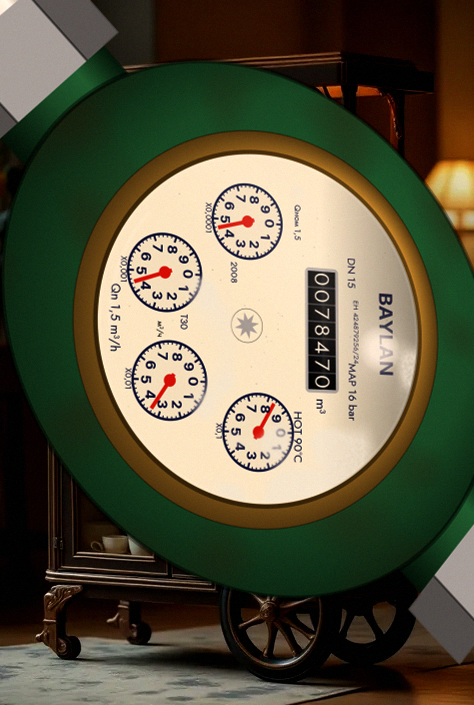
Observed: 78470.8344 m³
